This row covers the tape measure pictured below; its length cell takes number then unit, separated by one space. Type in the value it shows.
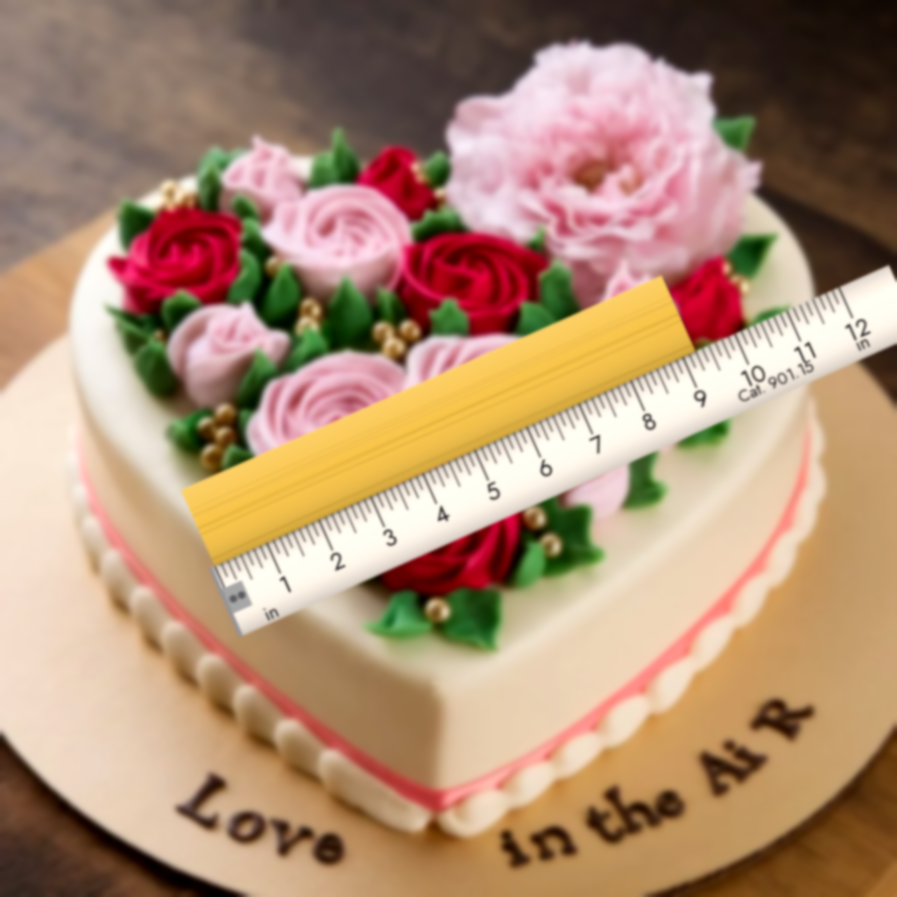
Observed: 9.25 in
